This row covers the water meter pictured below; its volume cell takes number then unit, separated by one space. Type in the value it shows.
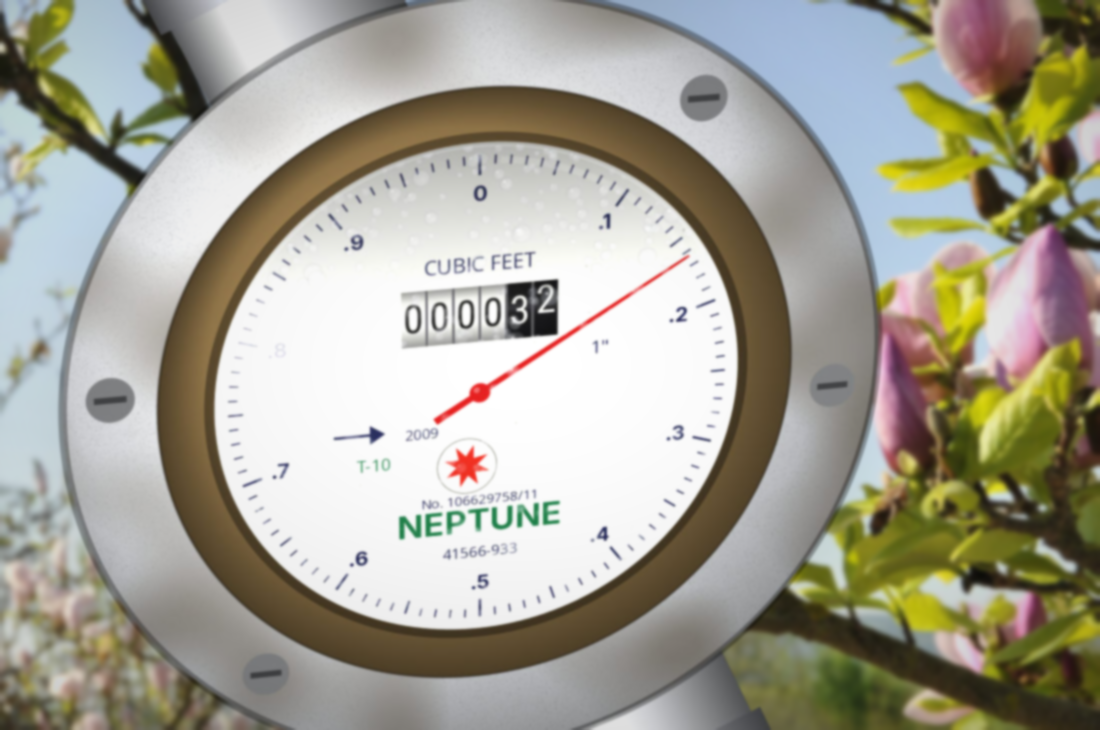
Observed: 32.16 ft³
